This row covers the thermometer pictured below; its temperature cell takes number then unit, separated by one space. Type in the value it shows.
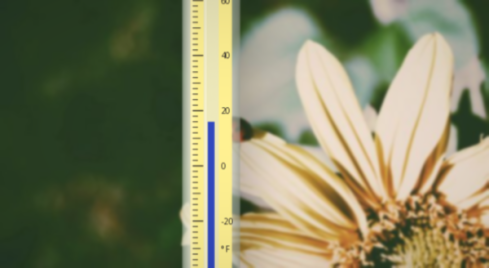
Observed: 16 °F
